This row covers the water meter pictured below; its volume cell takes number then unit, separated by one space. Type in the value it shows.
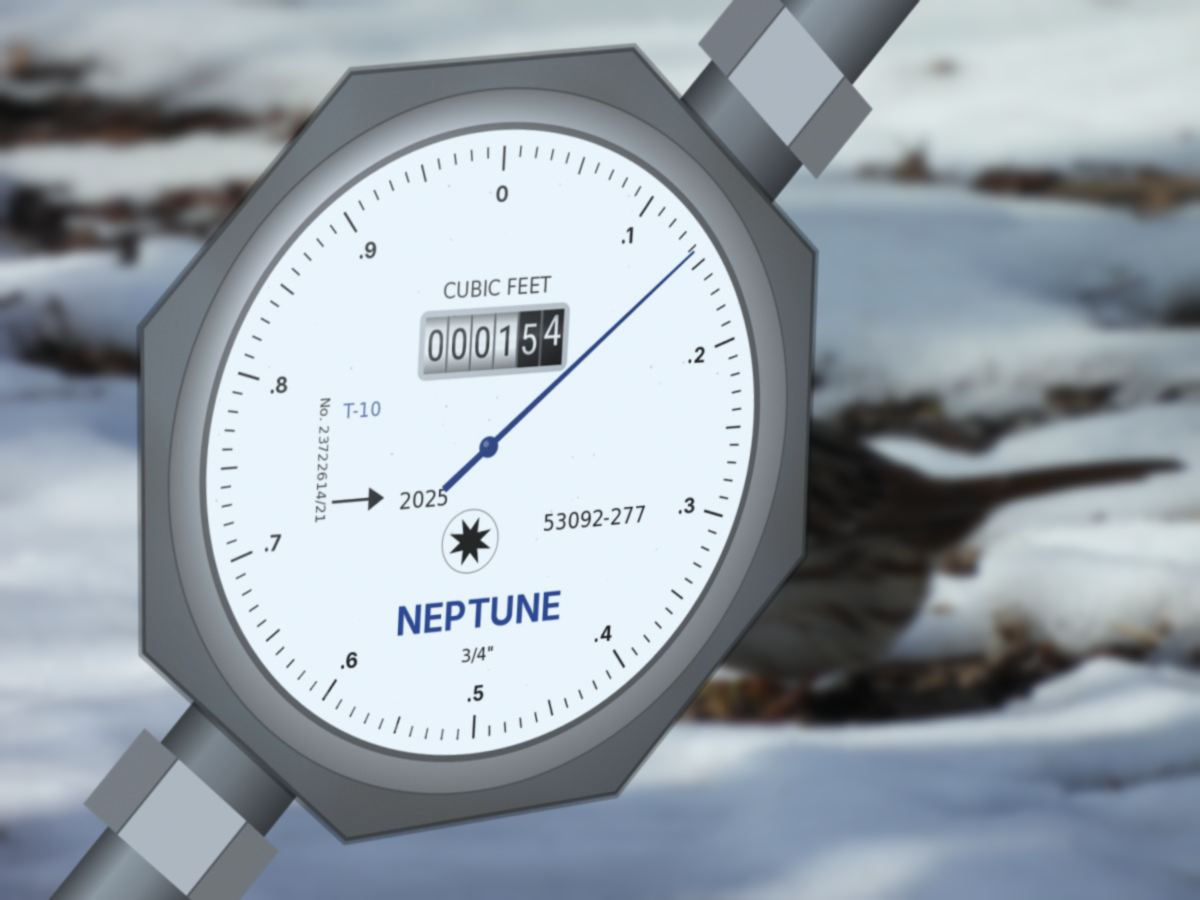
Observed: 154.14 ft³
